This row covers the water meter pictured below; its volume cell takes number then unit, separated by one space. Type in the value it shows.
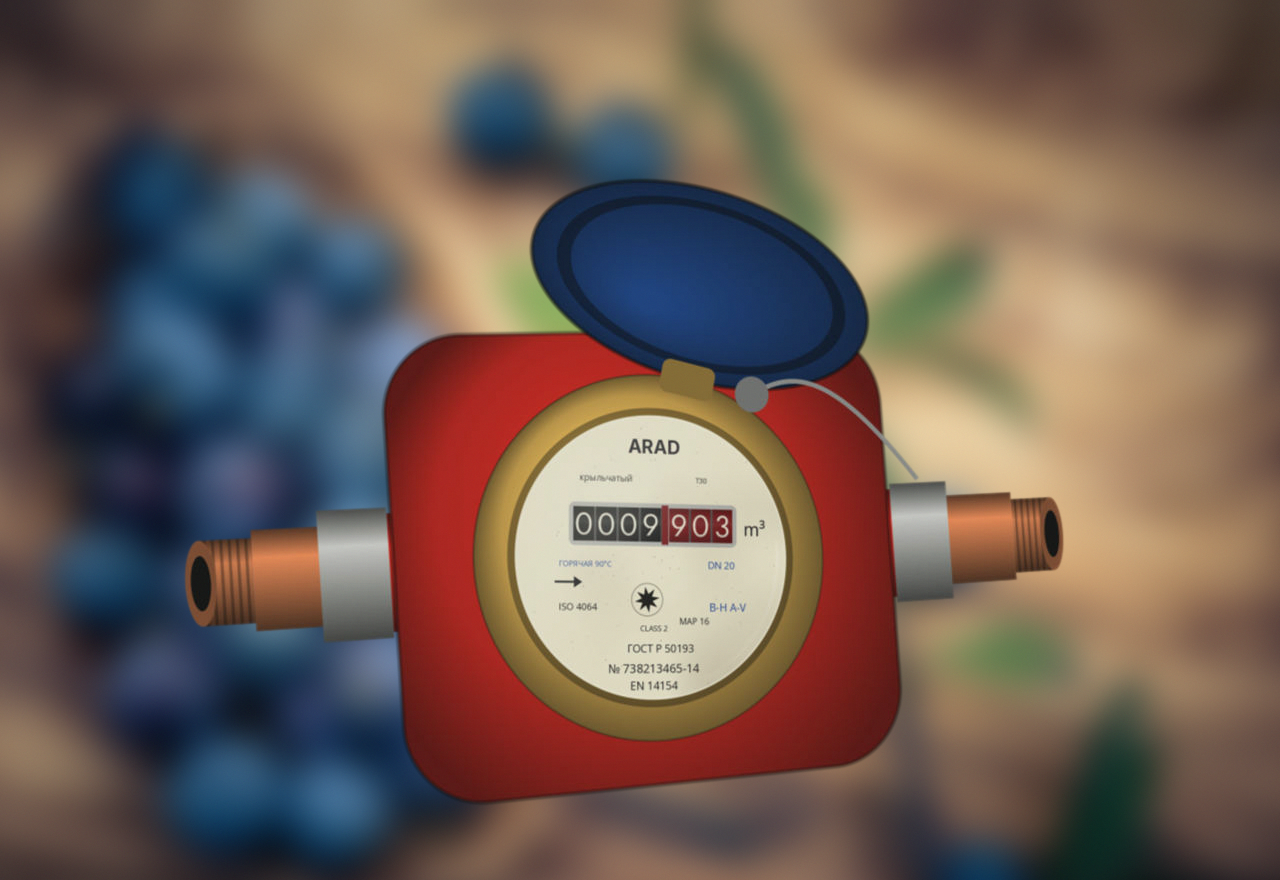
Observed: 9.903 m³
